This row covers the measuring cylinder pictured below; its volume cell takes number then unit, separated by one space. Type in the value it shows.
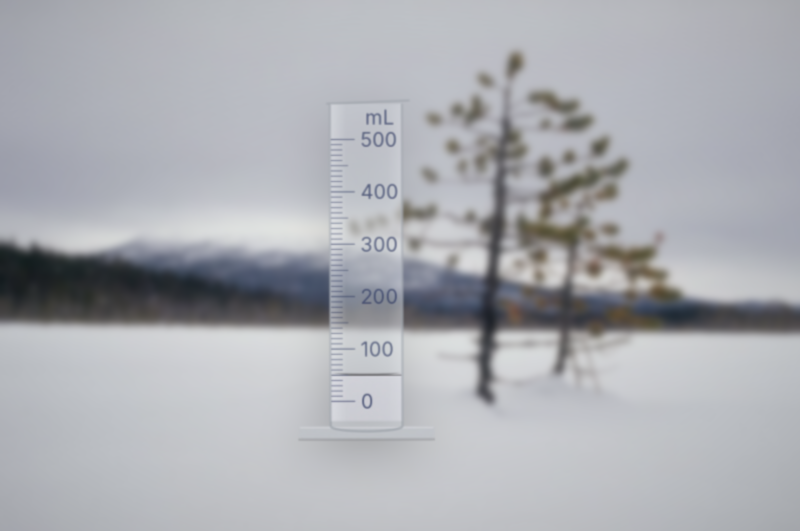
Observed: 50 mL
